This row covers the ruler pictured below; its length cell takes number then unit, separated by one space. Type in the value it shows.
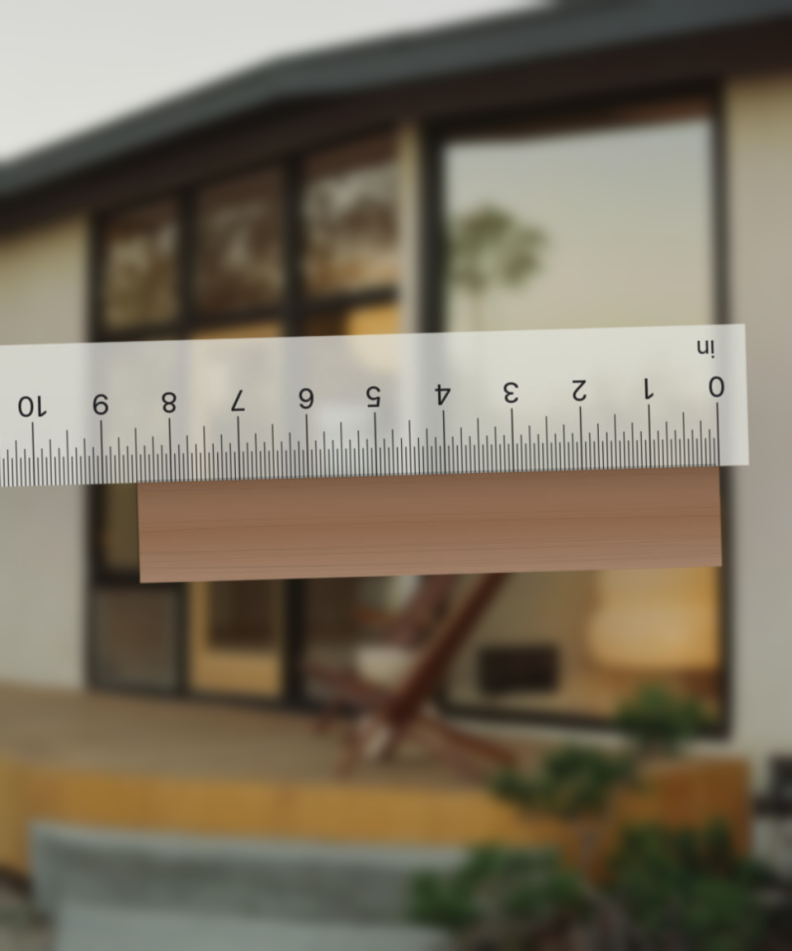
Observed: 8.5 in
